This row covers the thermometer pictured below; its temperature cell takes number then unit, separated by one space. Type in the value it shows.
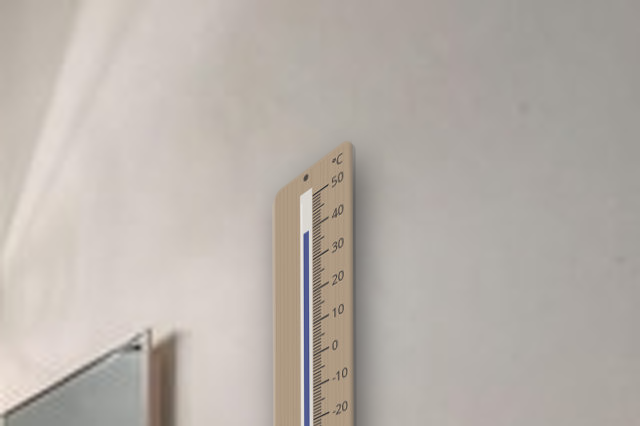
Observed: 40 °C
